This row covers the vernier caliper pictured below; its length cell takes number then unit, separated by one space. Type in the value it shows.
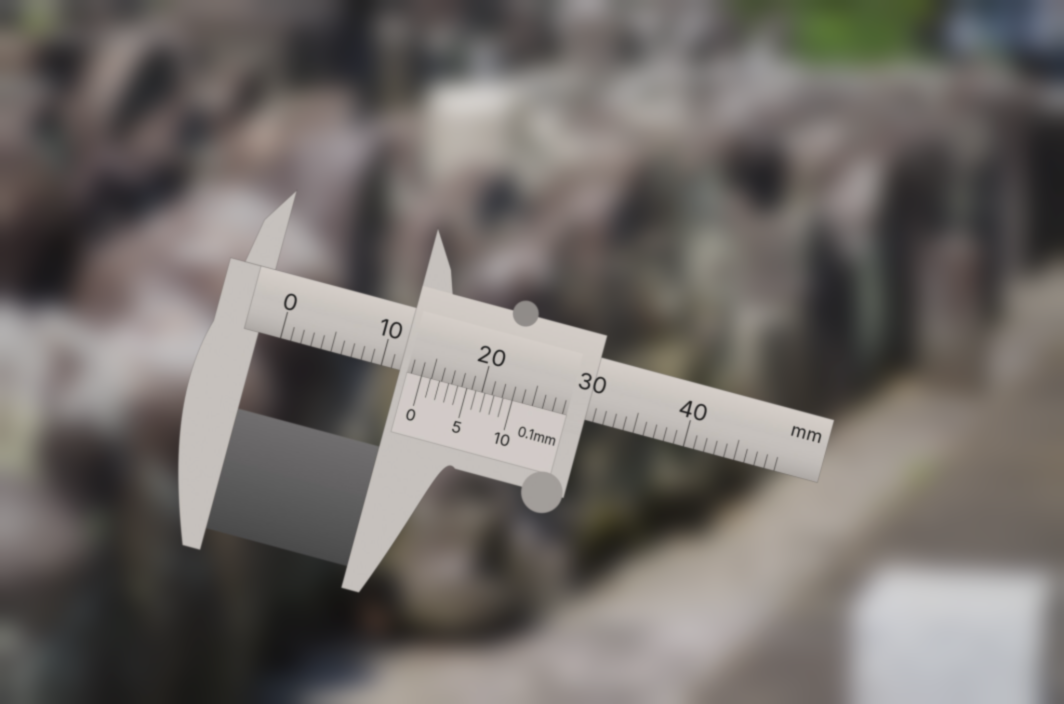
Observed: 14.0 mm
